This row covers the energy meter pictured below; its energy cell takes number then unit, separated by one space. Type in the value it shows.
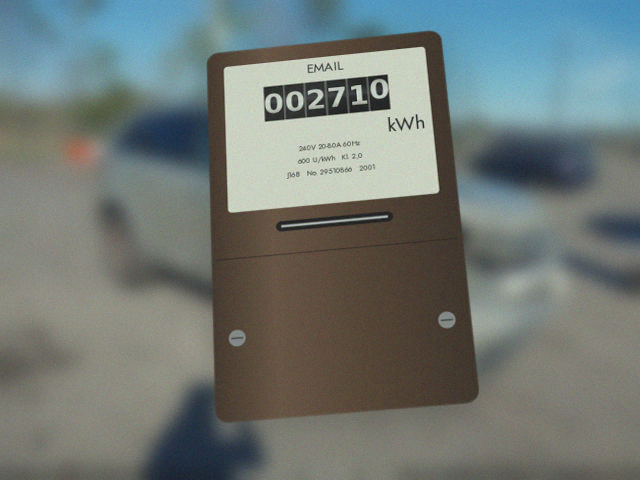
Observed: 2710 kWh
